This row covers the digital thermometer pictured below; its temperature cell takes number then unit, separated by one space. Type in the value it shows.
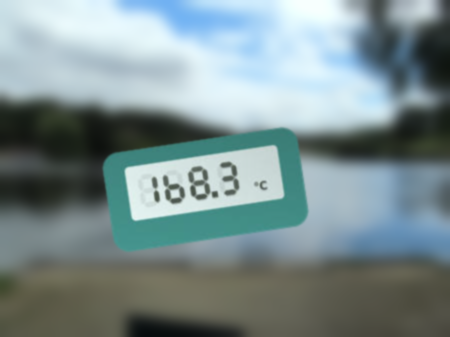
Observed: 168.3 °C
